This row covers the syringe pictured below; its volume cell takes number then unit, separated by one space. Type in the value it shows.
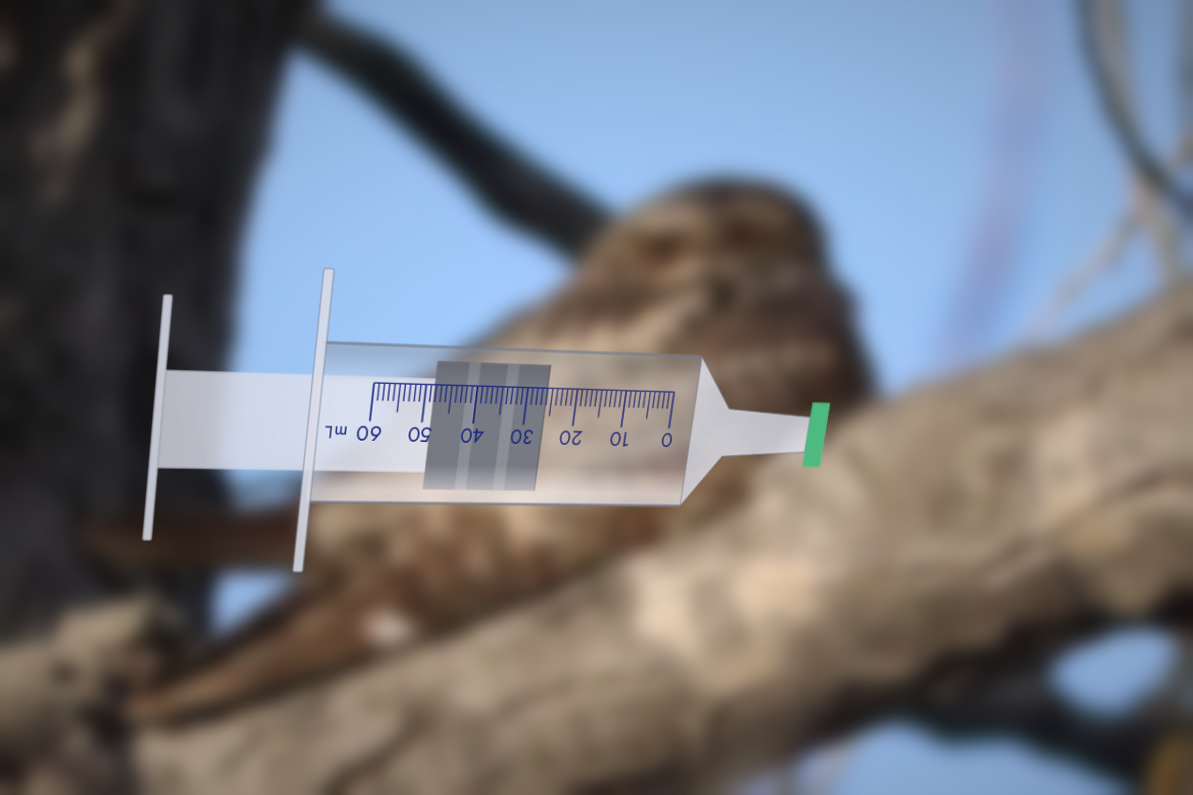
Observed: 26 mL
